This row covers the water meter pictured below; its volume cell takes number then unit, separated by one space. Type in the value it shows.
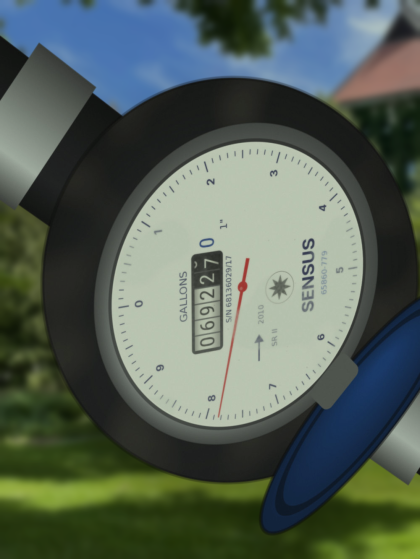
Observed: 692267.8 gal
